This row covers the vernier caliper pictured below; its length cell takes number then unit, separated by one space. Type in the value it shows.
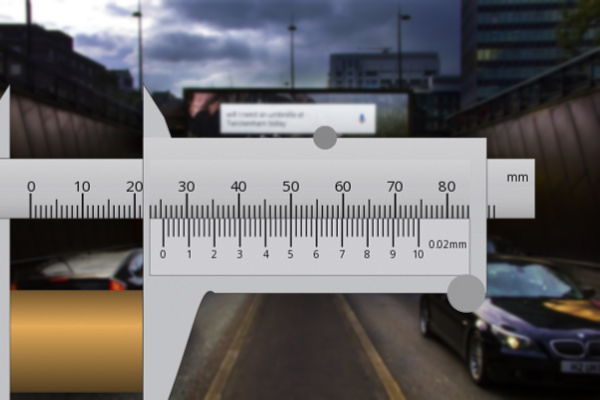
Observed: 25.5 mm
